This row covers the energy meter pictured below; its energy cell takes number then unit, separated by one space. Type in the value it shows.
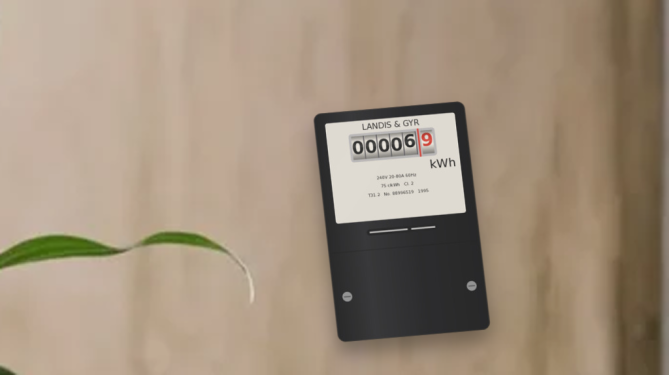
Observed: 6.9 kWh
